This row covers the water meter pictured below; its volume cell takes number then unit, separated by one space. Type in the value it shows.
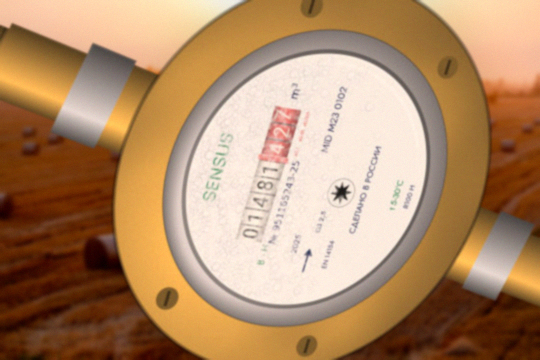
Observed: 1481.427 m³
